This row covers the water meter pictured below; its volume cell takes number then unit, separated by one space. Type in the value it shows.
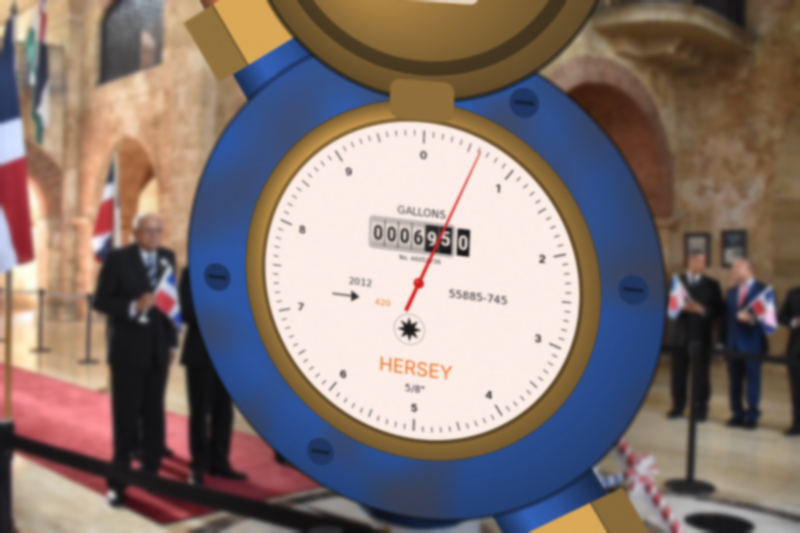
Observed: 6950.6 gal
